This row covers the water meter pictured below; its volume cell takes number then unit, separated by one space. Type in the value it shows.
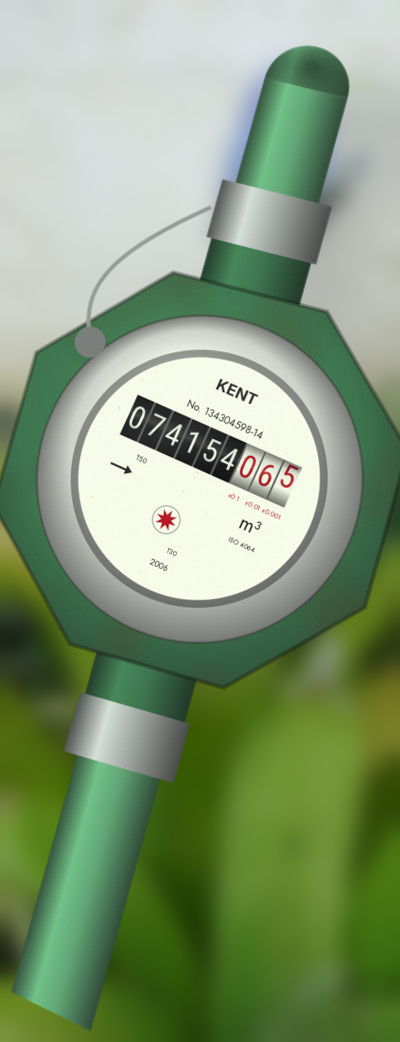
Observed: 74154.065 m³
